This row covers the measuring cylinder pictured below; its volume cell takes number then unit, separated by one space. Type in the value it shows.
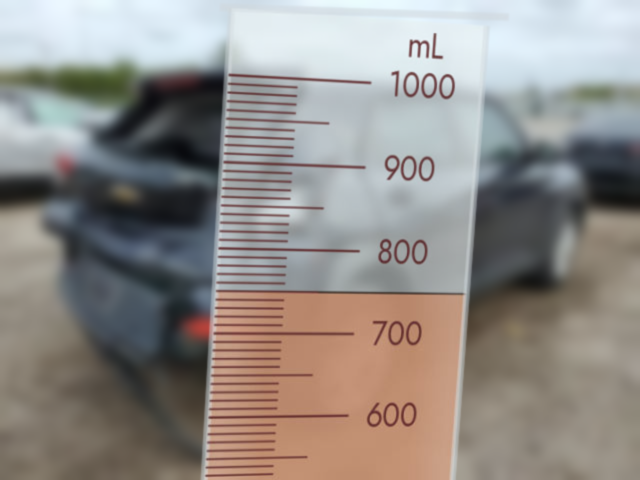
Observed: 750 mL
